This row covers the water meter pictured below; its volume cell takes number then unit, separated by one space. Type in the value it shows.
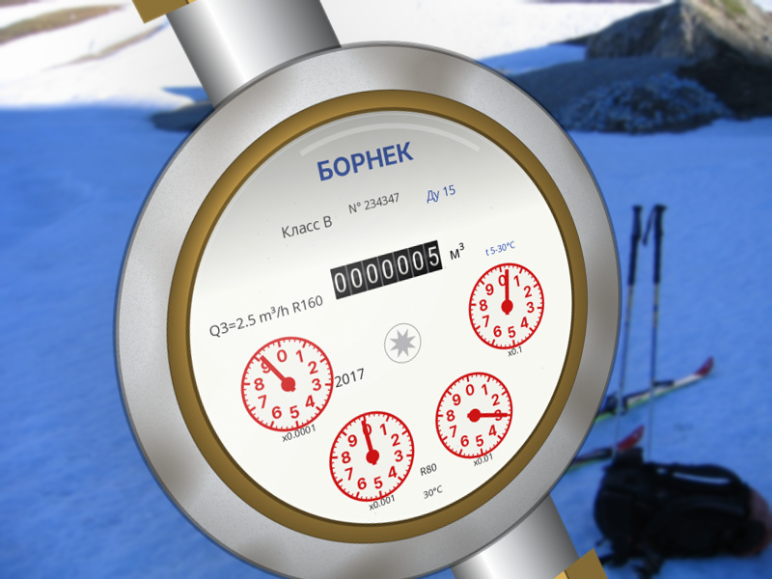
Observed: 5.0299 m³
